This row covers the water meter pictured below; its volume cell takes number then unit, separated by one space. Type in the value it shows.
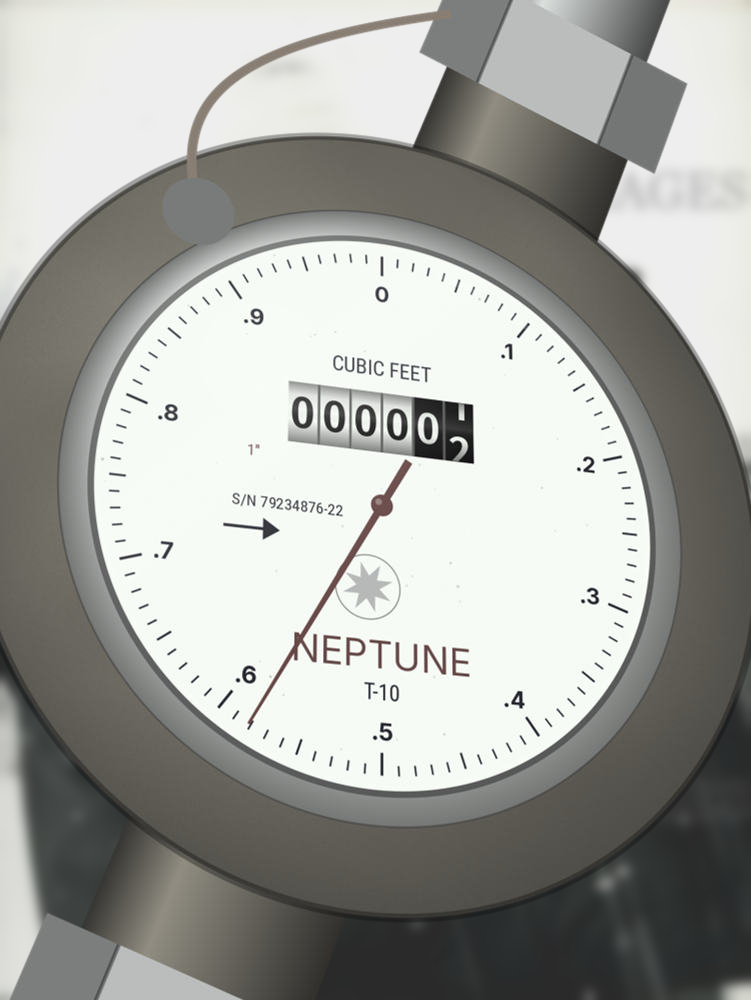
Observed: 1.58 ft³
